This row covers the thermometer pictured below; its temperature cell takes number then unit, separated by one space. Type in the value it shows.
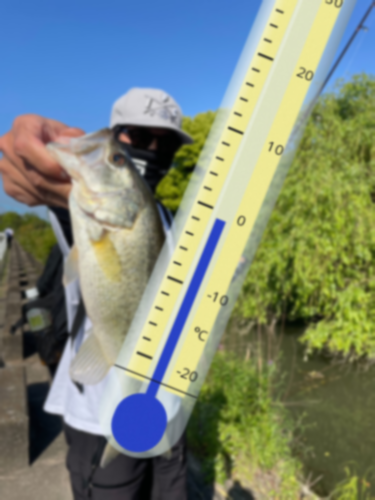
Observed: -1 °C
